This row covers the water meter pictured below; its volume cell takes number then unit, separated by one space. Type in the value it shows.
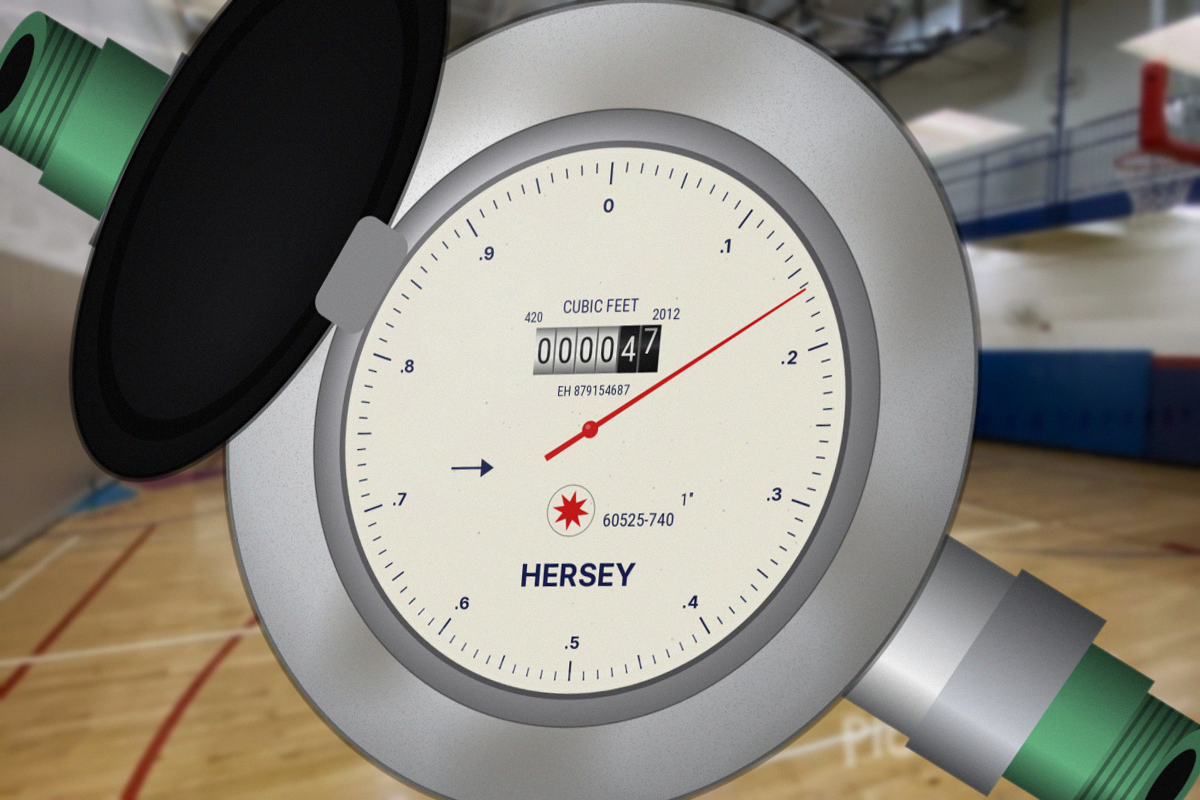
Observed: 47.16 ft³
